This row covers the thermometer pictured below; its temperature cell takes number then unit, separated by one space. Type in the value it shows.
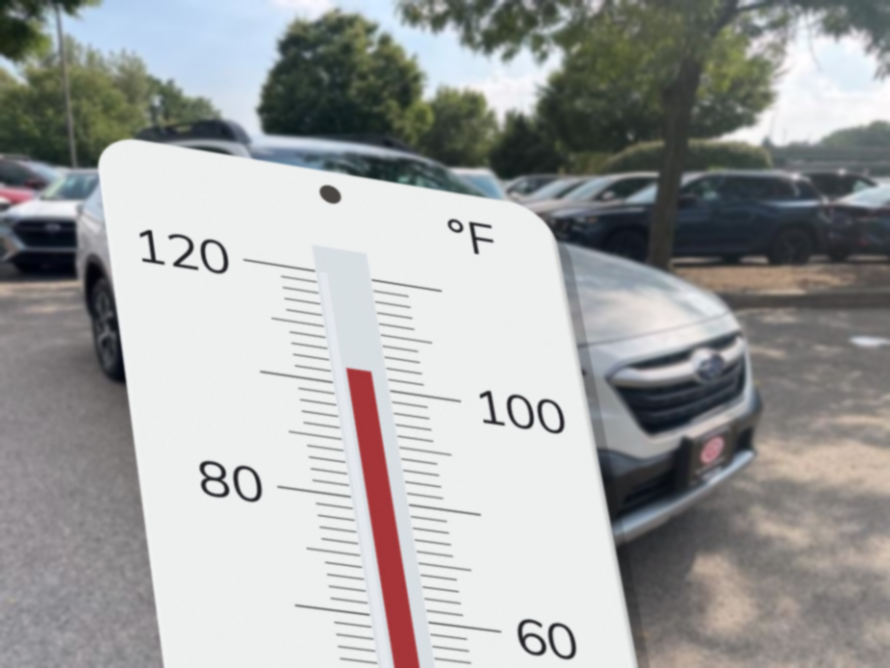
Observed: 103 °F
